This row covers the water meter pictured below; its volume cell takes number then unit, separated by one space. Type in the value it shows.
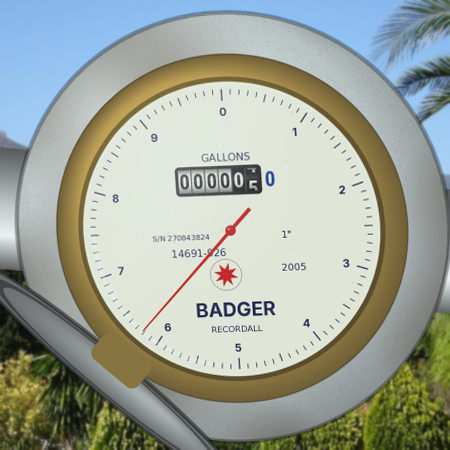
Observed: 46.2 gal
